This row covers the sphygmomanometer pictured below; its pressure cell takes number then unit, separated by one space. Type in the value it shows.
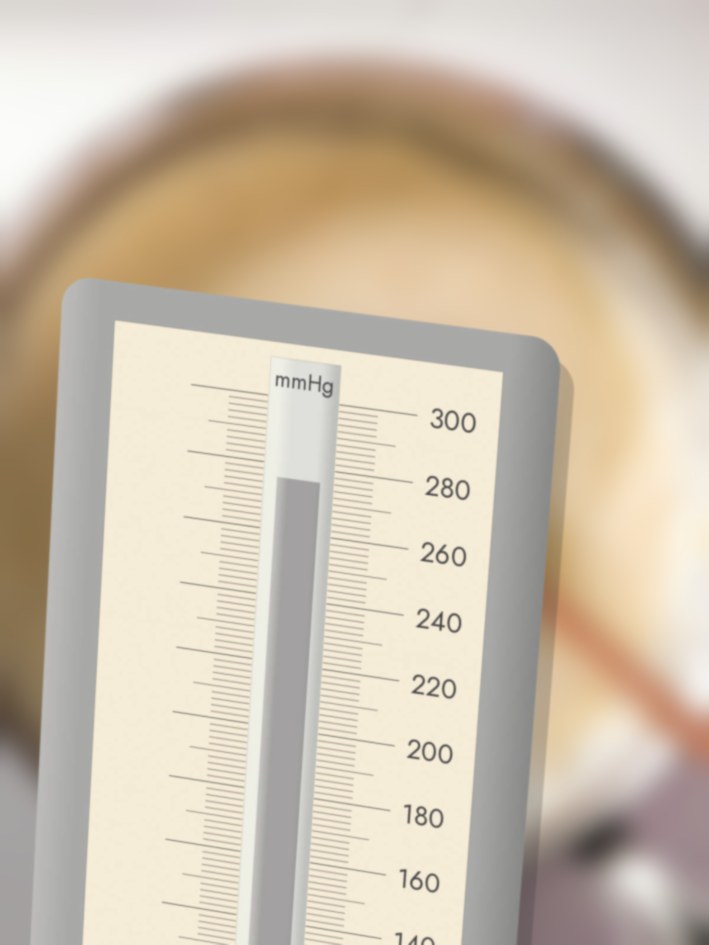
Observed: 276 mmHg
